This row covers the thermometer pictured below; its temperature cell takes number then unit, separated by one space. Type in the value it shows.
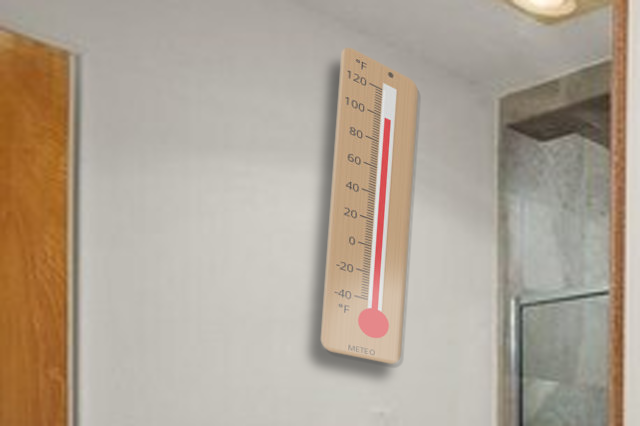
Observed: 100 °F
